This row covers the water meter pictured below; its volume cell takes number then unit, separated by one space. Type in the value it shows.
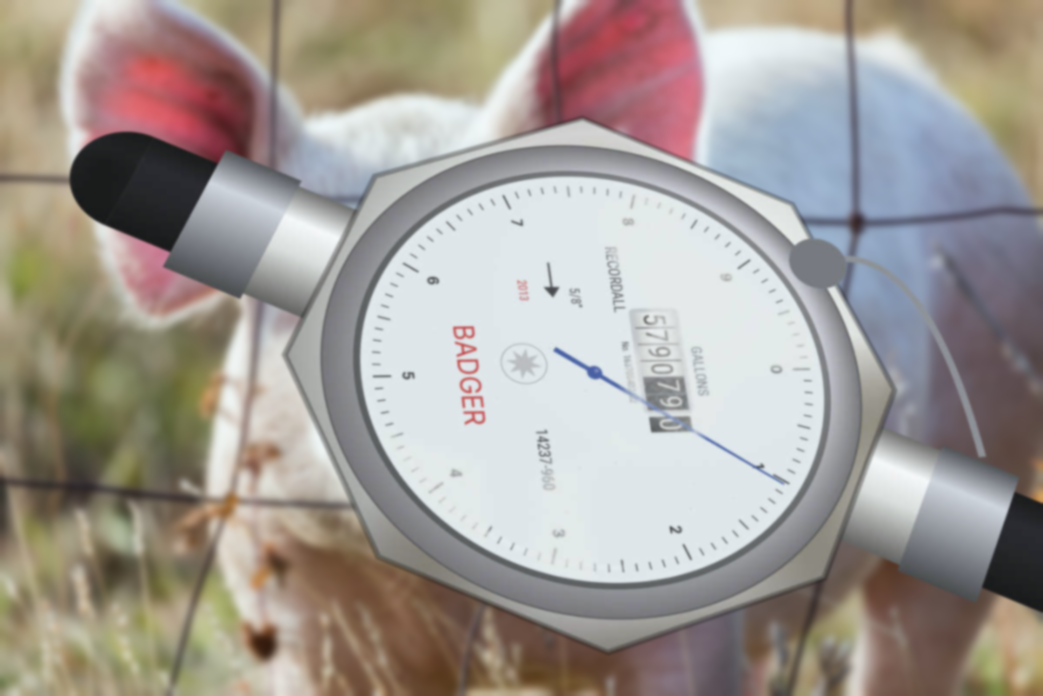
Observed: 5790791.0 gal
